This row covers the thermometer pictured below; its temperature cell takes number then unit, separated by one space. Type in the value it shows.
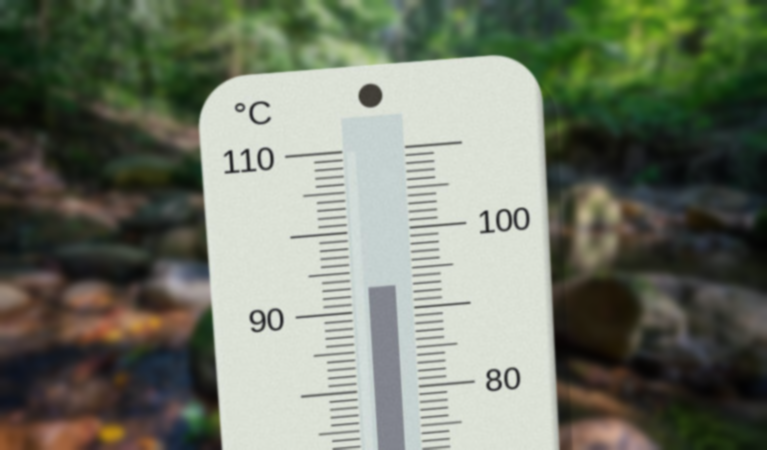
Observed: 93 °C
